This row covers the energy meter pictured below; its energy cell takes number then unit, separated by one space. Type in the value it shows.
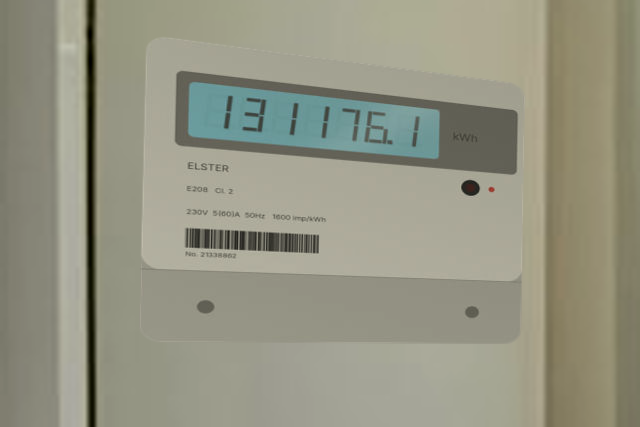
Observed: 131176.1 kWh
